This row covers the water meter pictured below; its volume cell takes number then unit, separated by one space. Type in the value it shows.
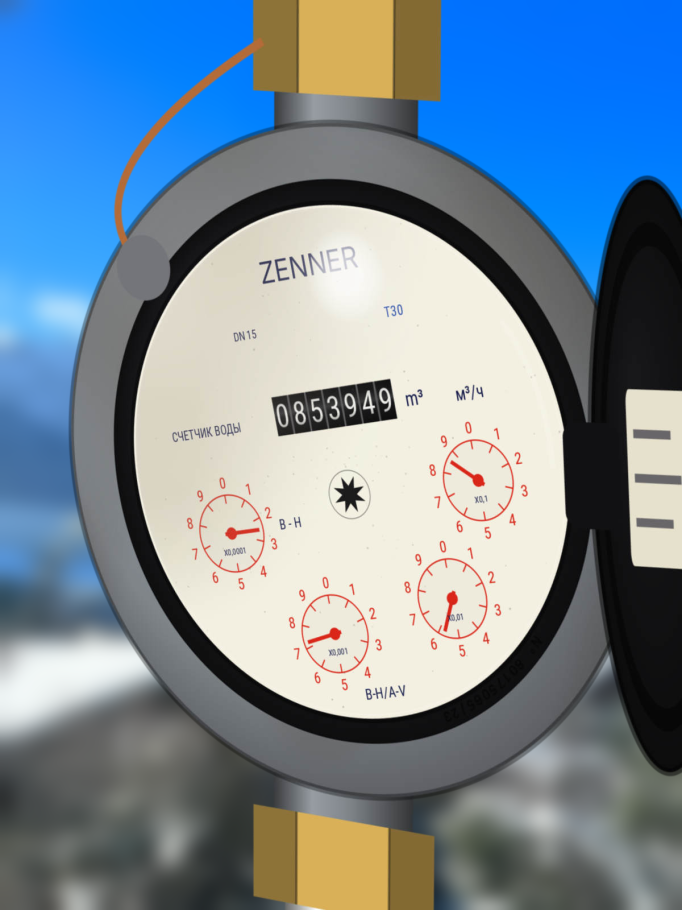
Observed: 853949.8572 m³
